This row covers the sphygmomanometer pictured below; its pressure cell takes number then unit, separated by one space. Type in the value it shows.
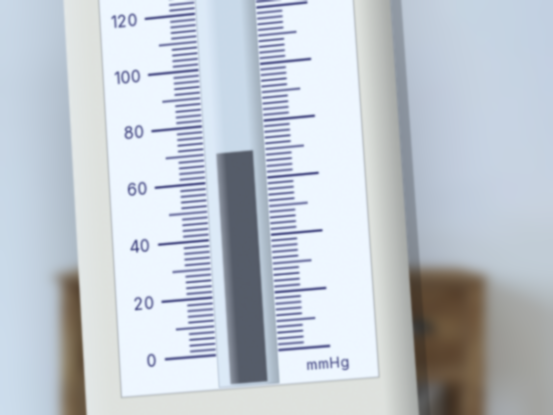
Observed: 70 mmHg
